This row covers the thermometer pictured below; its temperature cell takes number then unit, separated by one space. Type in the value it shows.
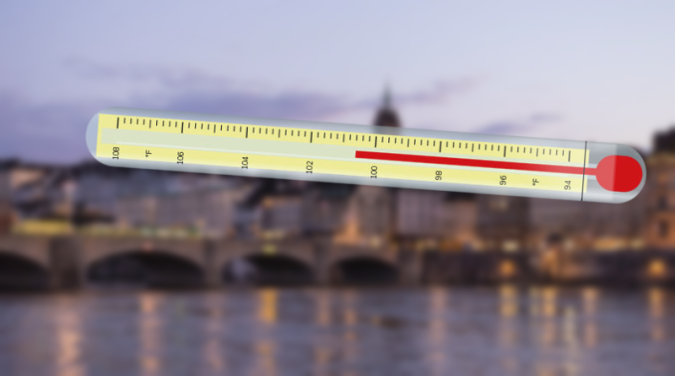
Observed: 100.6 °F
